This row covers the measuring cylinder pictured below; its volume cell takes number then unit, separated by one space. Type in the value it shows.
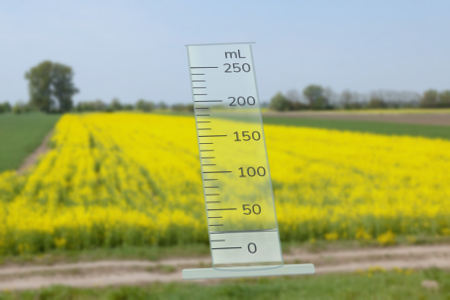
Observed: 20 mL
